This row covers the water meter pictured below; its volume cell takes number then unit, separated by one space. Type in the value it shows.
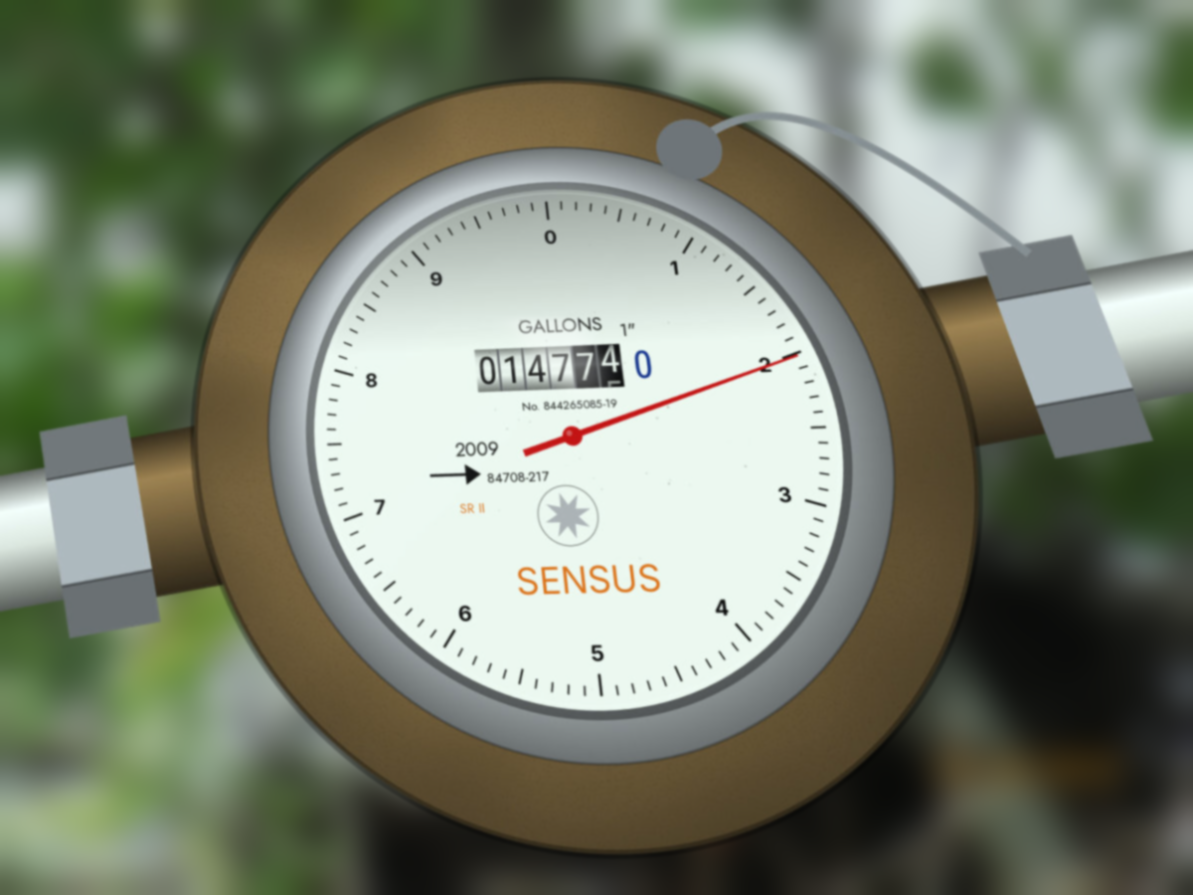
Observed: 147742.0 gal
